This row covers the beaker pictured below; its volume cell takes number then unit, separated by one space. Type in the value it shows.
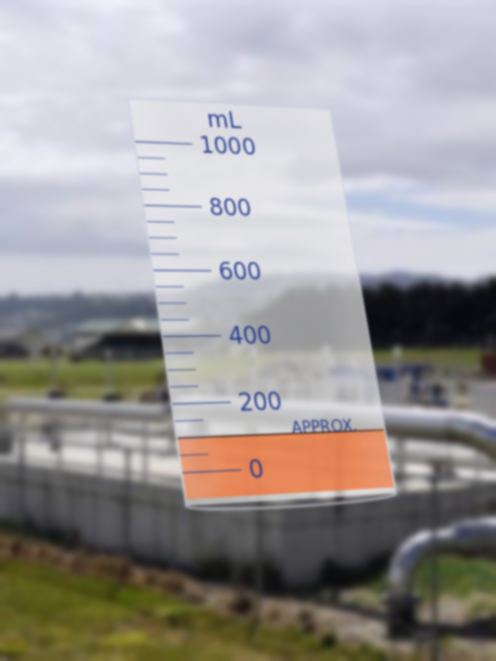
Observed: 100 mL
